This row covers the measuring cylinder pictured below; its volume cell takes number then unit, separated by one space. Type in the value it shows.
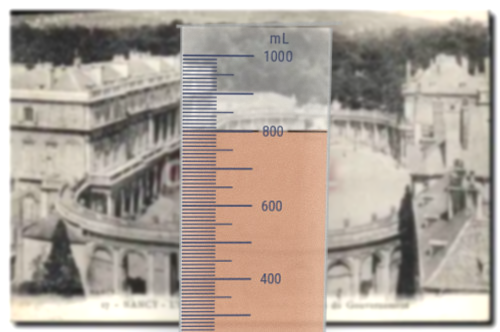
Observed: 800 mL
